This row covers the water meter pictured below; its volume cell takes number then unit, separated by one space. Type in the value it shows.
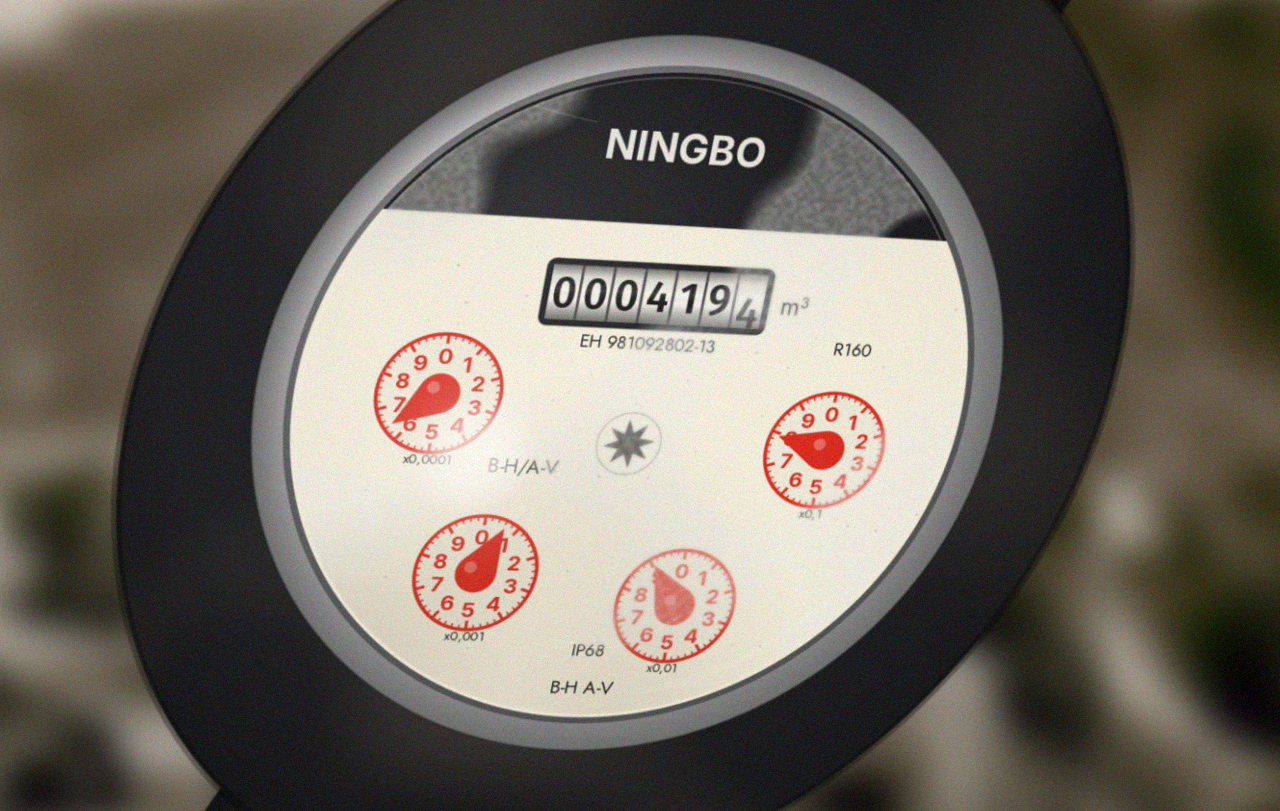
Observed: 4193.7906 m³
